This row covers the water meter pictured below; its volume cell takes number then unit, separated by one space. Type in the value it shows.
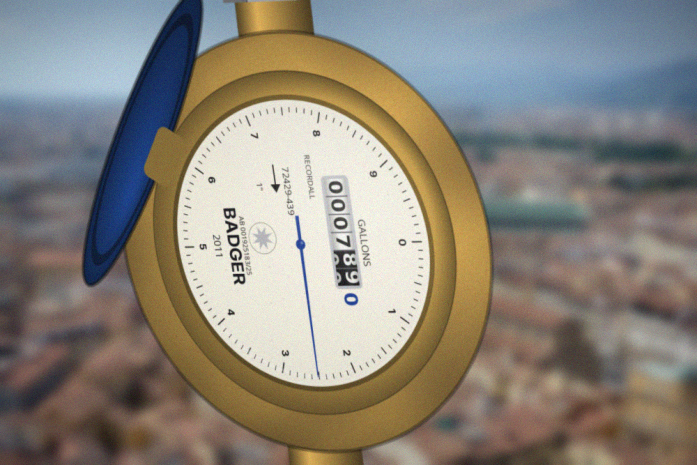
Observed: 7892.5 gal
